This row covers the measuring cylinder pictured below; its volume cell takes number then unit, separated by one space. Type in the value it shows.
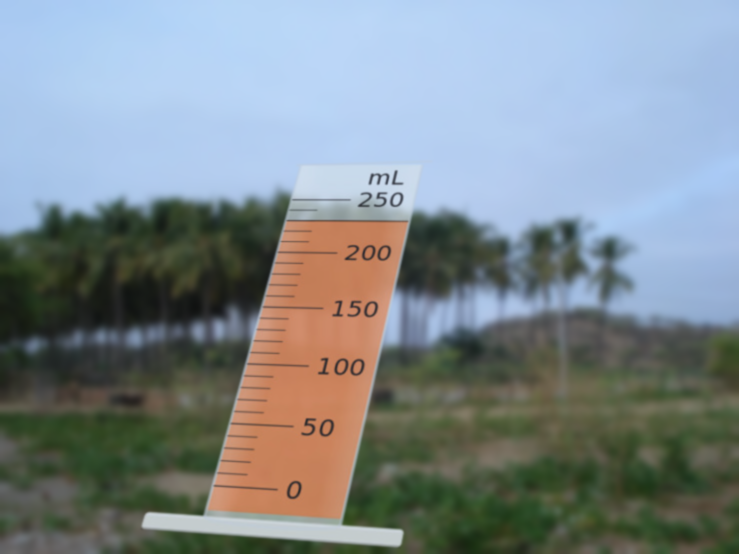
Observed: 230 mL
